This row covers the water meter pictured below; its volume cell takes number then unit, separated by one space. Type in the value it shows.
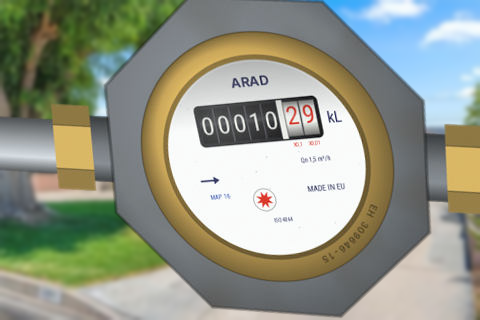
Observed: 10.29 kL
